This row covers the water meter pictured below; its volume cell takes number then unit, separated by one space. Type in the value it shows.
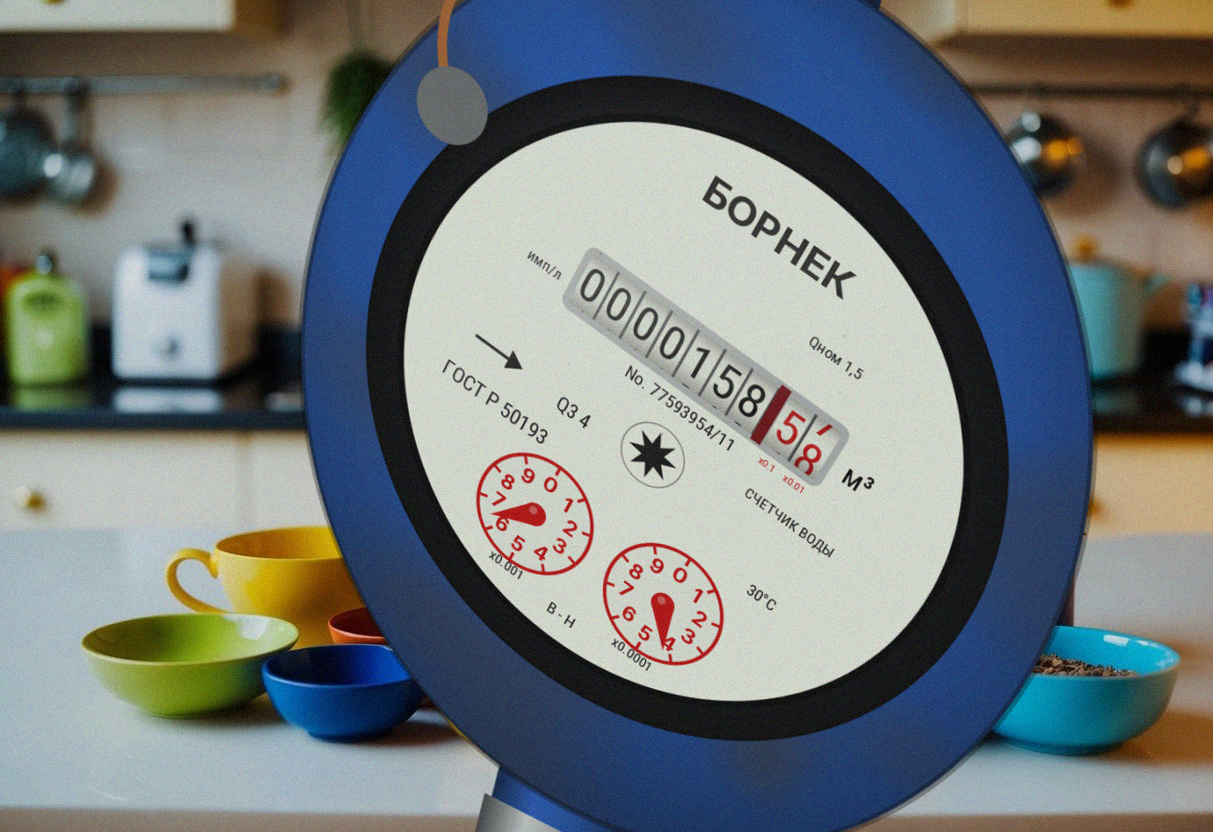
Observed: 158.5764 m³
